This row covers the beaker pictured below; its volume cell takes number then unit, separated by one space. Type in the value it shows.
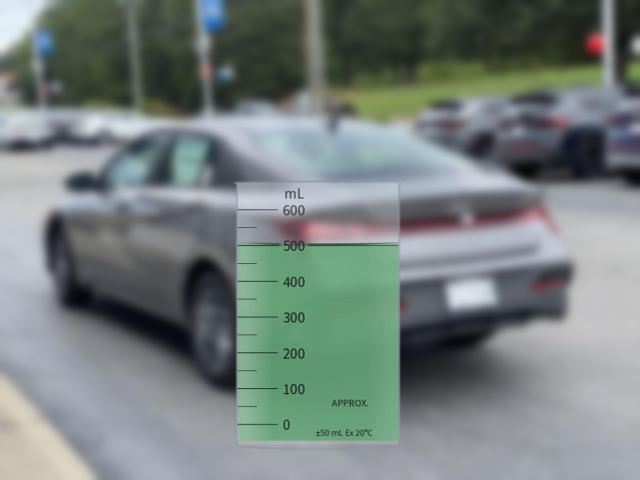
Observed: 500 mL
